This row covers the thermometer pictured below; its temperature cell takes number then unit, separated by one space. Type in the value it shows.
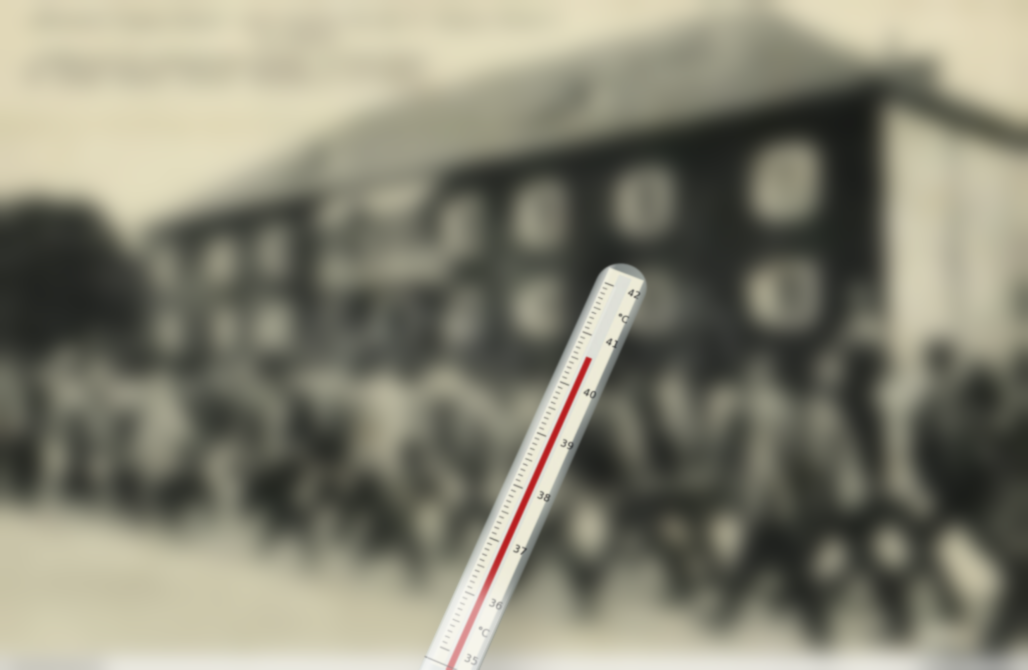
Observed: 40.6 °C
